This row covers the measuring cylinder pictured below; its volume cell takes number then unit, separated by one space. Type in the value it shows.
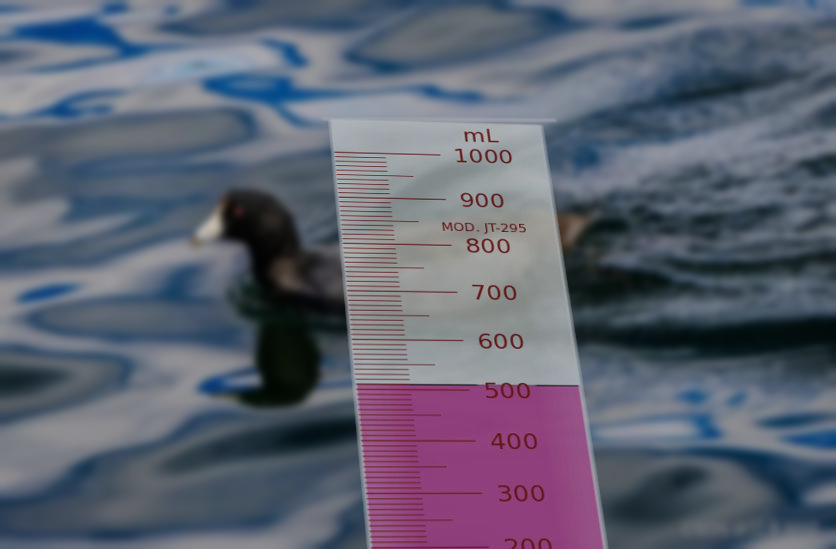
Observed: 510 mL
